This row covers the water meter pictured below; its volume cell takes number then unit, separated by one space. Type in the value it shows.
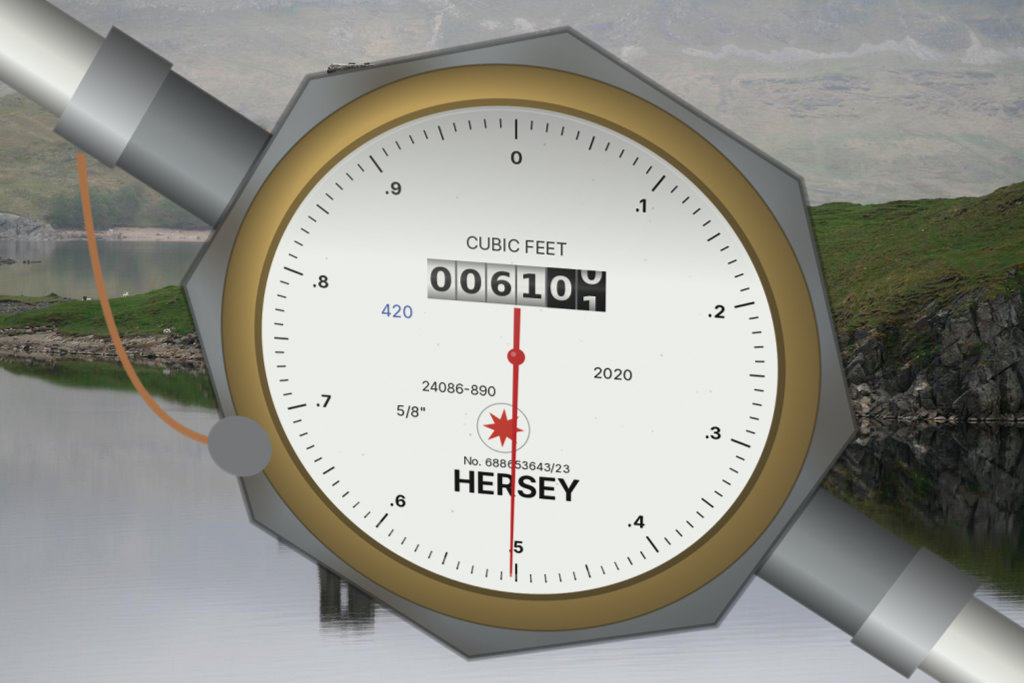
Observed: 6100.50 ft³
